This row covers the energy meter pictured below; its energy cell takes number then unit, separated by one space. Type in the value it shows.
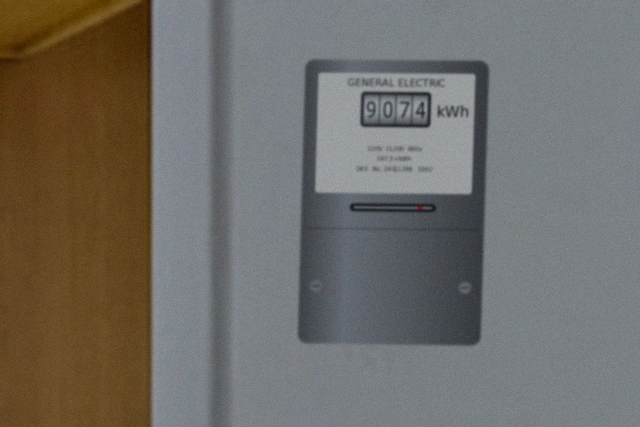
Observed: 9074 kWh
